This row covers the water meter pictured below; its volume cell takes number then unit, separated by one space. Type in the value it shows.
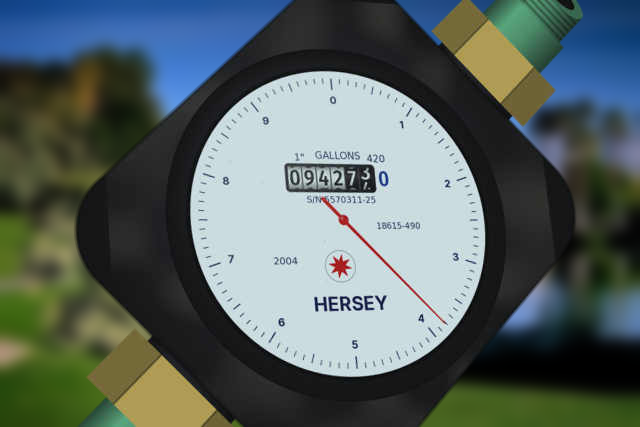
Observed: 942733.8 gal
